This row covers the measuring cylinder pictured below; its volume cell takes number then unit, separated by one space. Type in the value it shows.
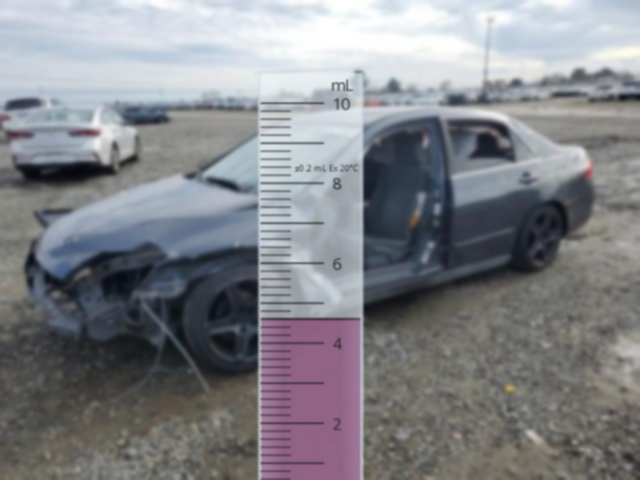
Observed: 4.6 mL
